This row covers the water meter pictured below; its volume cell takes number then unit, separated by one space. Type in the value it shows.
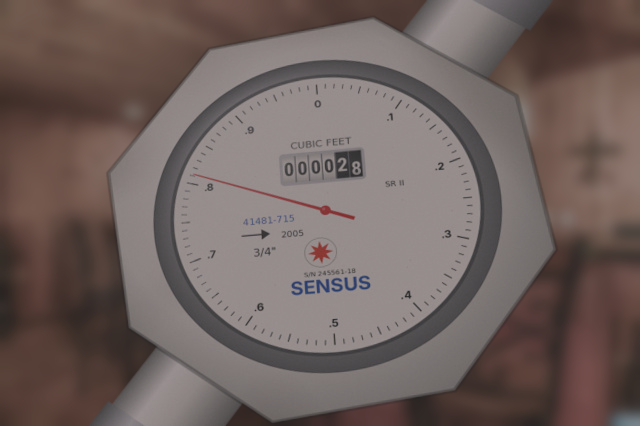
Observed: 27.81 ft³
